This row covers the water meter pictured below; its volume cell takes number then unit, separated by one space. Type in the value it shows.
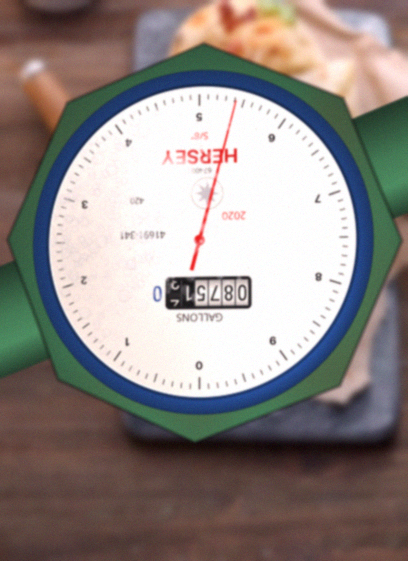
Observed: 875125.4 gal
